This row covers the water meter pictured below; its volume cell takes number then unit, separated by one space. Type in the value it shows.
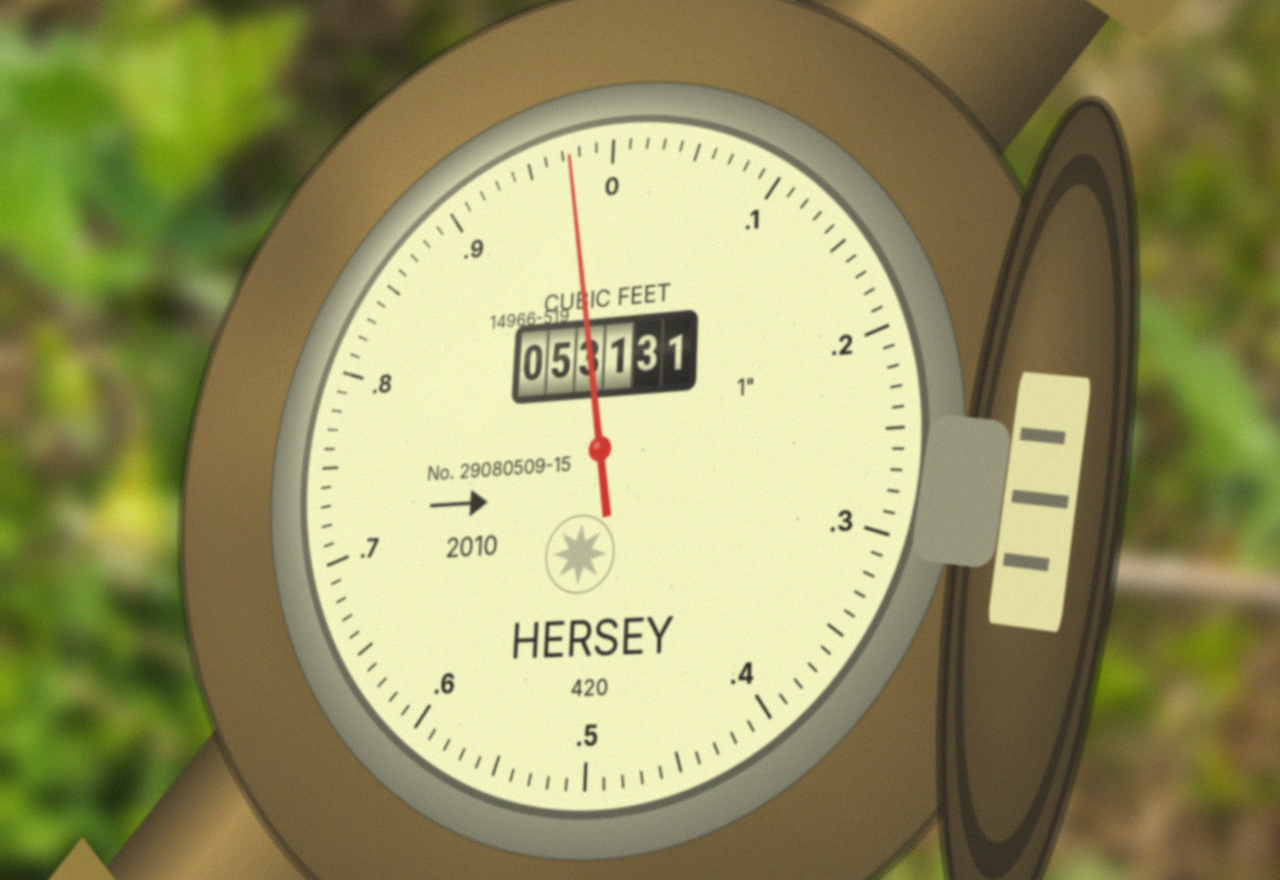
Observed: 53130.97 ft³
